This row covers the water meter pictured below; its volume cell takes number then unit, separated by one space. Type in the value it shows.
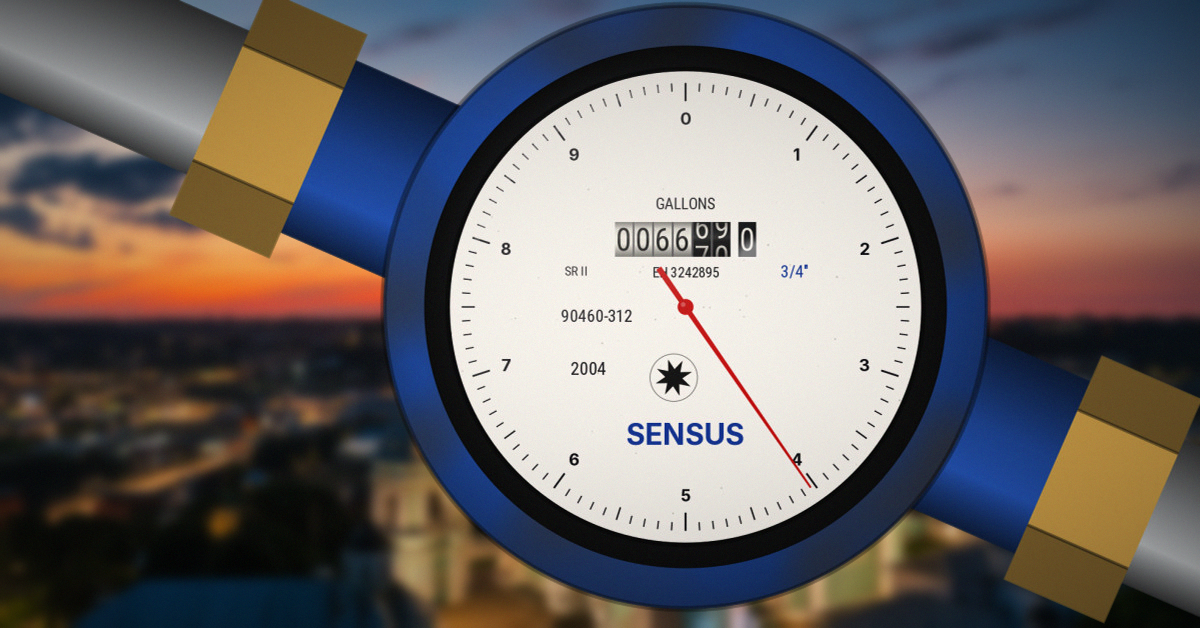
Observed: 66694.0 gal
